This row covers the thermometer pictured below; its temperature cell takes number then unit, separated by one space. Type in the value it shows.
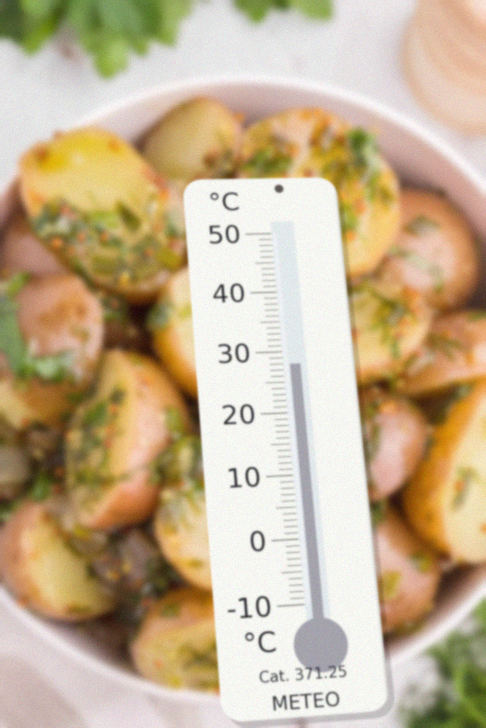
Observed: 28 °C
